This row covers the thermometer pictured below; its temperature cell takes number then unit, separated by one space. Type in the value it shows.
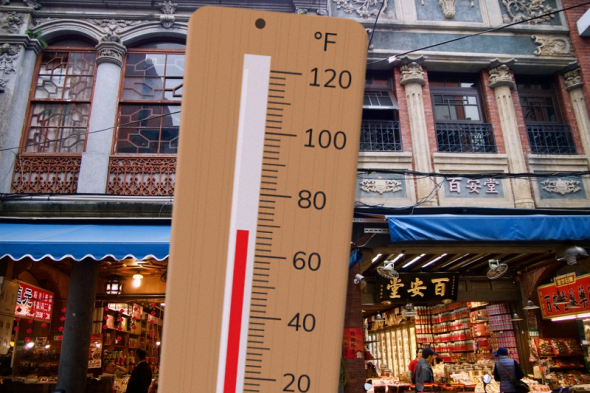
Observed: 68 °F
